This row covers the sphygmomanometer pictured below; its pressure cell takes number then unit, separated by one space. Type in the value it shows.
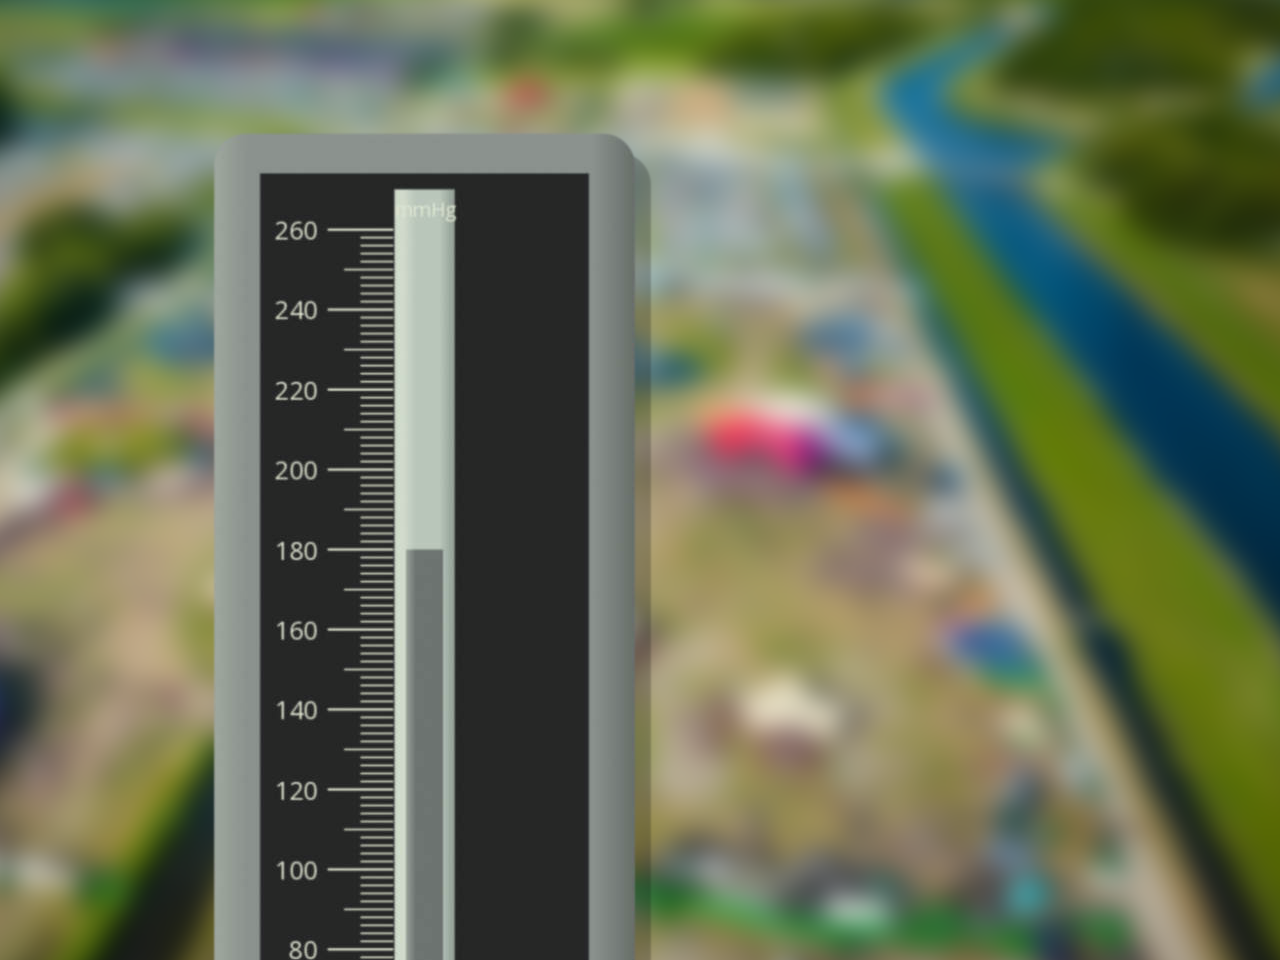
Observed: 180 mmHg
